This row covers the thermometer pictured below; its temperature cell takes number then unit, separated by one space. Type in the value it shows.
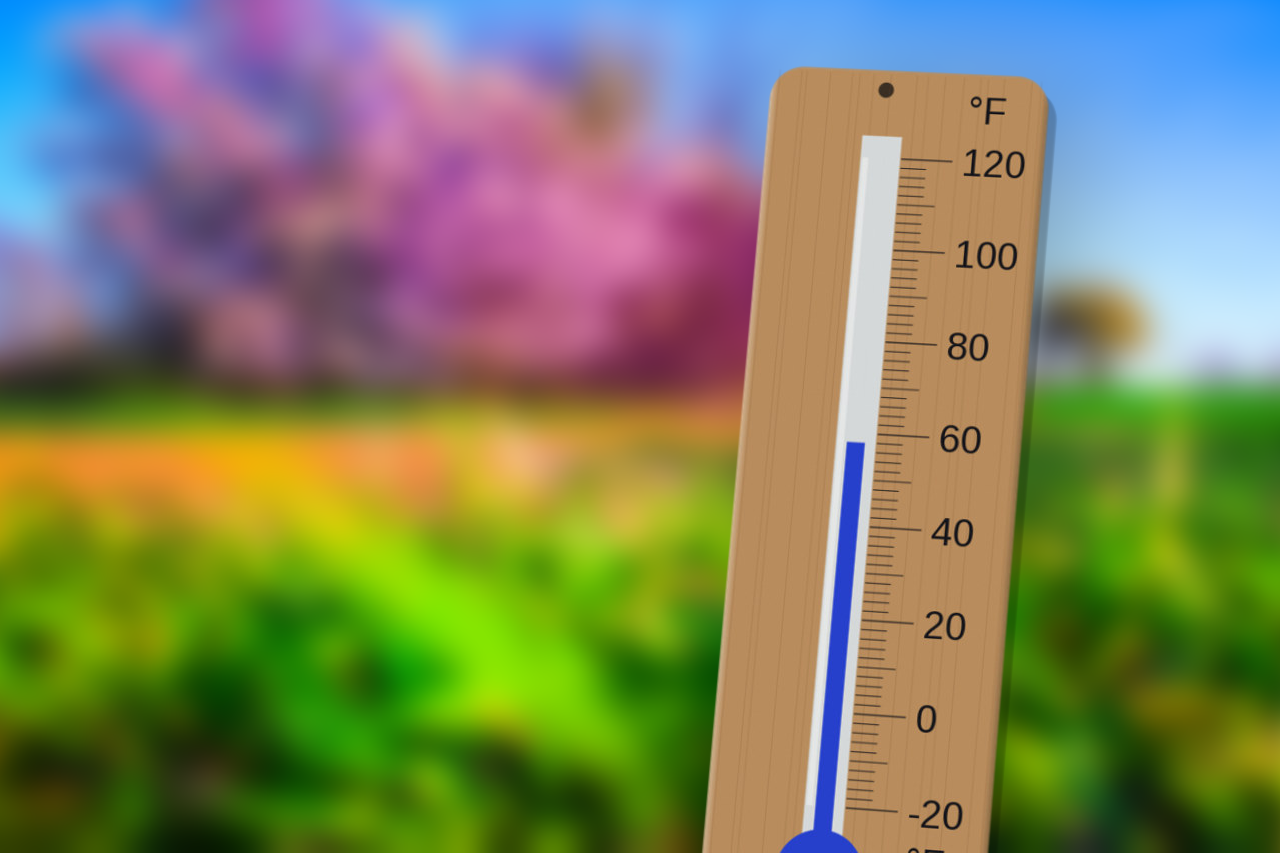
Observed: 58 °F
